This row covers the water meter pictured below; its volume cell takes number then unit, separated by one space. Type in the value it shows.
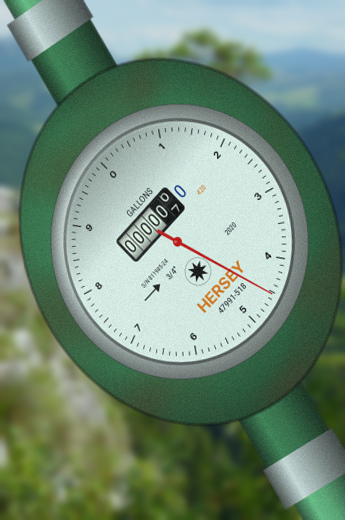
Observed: 64.5 gal
